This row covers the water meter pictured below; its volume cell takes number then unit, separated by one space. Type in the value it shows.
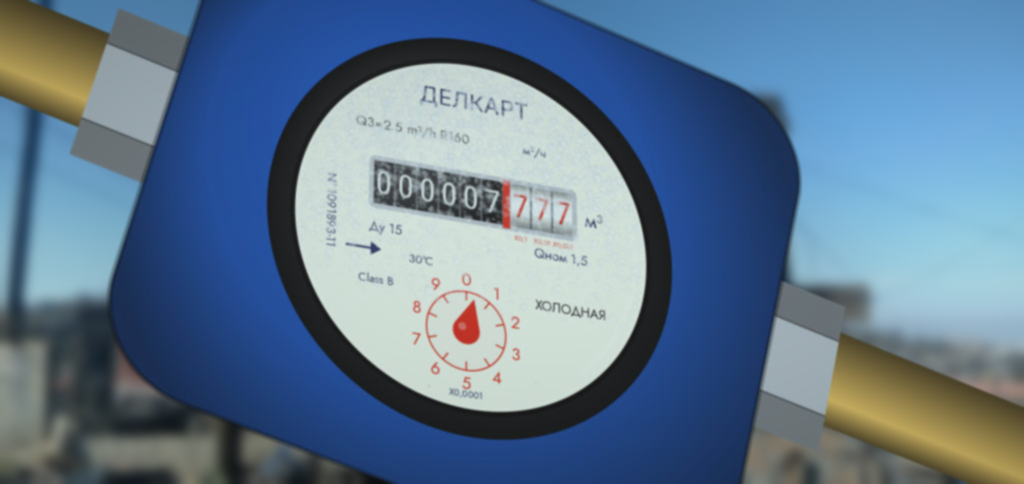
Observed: 7.7770 m³
